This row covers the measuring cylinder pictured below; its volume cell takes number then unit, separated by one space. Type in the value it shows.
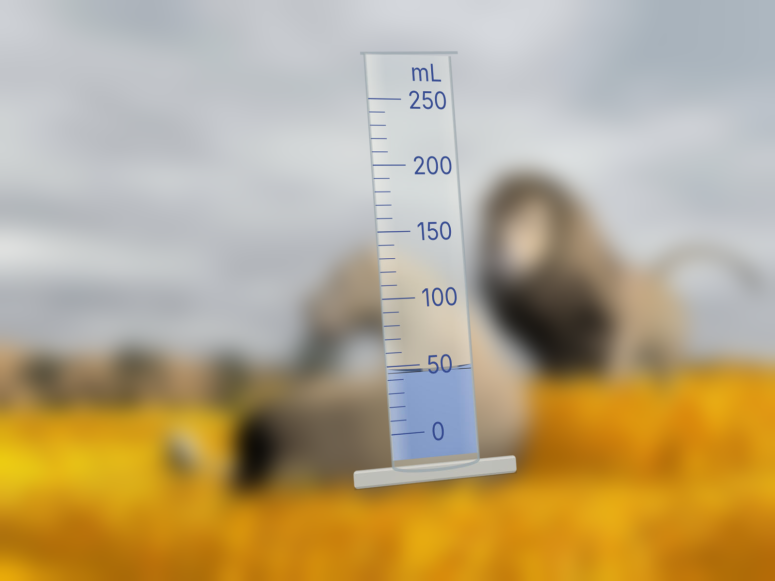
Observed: 45 mL
